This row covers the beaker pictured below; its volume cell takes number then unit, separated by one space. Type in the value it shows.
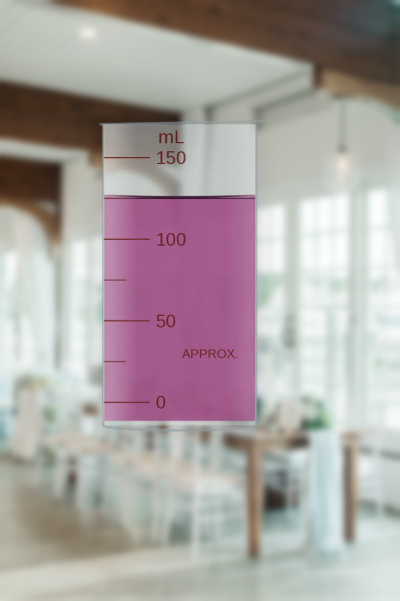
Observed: 125 mL
